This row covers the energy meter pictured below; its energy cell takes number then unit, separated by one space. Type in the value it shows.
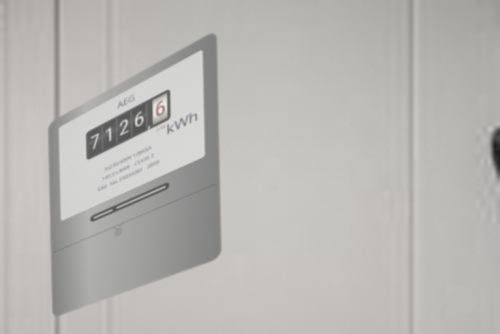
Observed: 7126.6 kWh
